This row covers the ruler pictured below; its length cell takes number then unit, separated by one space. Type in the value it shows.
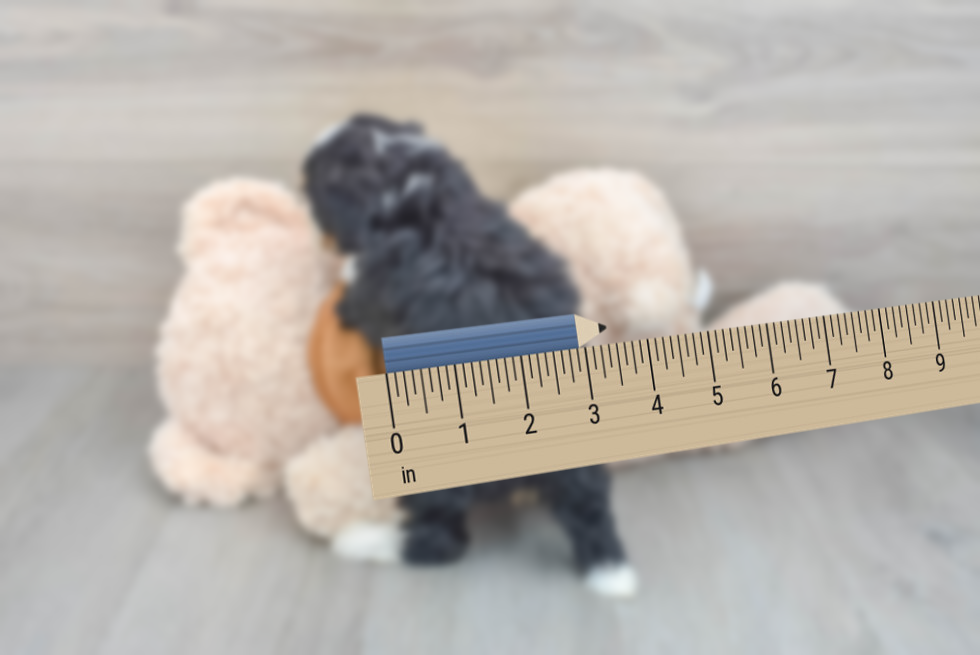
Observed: 3.375 in
